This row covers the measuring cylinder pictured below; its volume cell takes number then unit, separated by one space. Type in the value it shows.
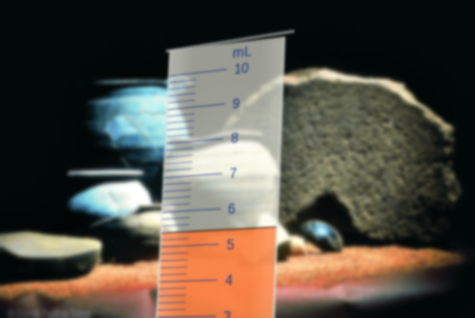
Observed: 5.4 mL
